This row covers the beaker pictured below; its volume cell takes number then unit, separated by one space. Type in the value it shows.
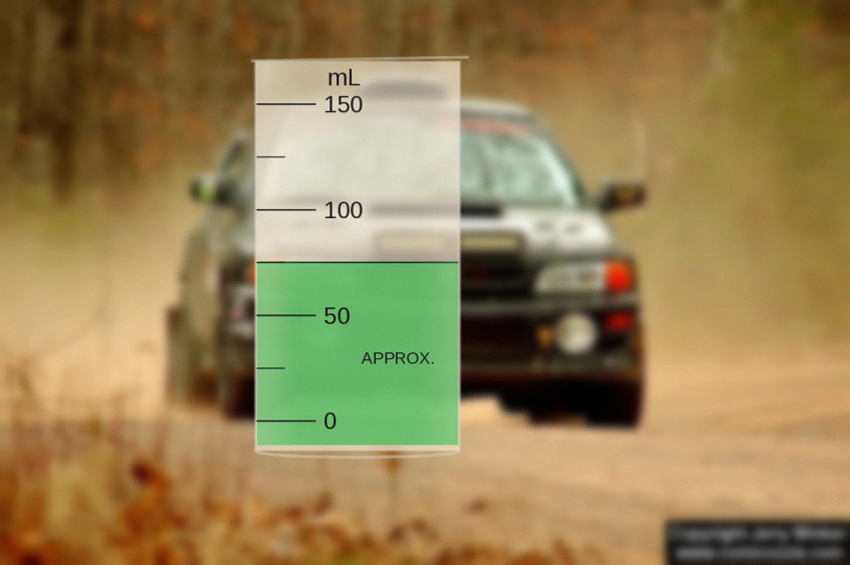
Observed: 75 mL
